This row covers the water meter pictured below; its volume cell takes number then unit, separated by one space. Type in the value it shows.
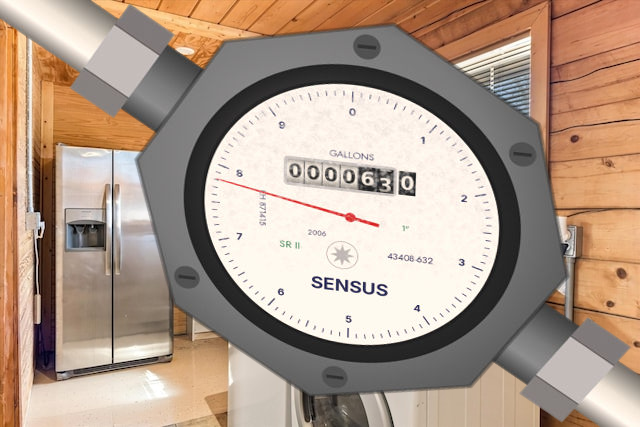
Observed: 627.8 gal
